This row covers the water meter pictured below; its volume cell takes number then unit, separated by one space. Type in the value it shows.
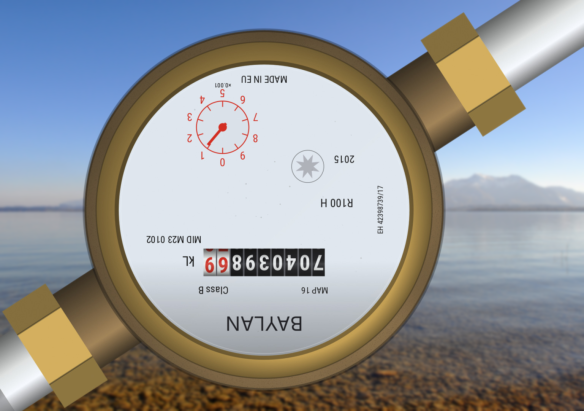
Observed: 7040398.691 kL
